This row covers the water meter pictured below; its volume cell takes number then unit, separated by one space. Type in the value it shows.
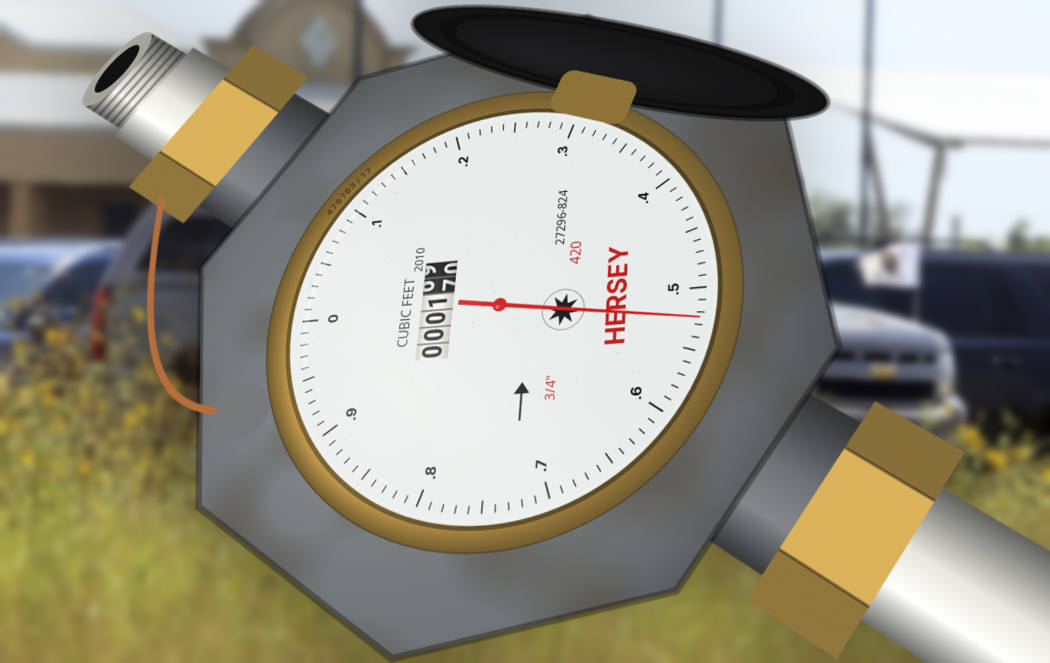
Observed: 169.52 ft³
